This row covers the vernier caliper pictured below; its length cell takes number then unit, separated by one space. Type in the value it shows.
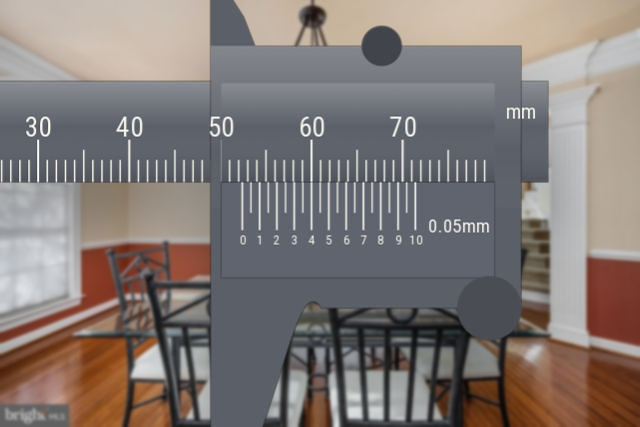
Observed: 52.4 mm
